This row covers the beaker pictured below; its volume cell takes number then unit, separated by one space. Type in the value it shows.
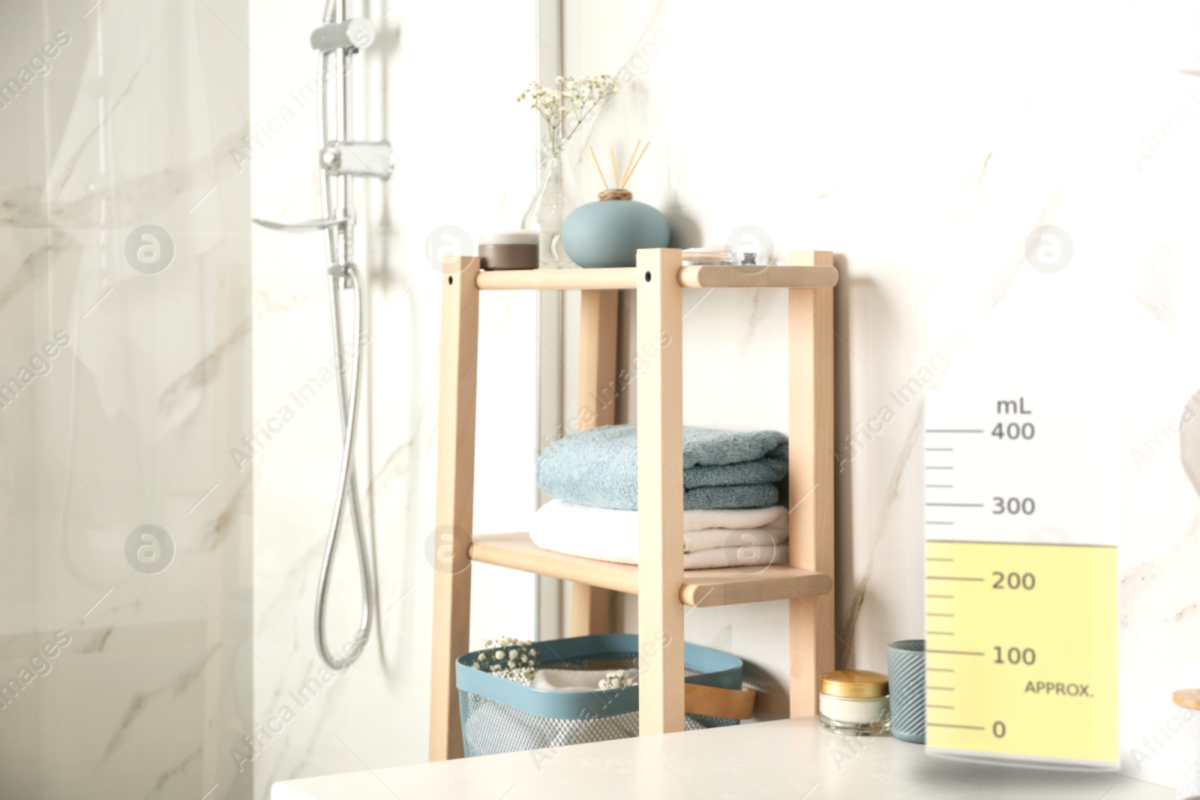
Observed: 250 mL
